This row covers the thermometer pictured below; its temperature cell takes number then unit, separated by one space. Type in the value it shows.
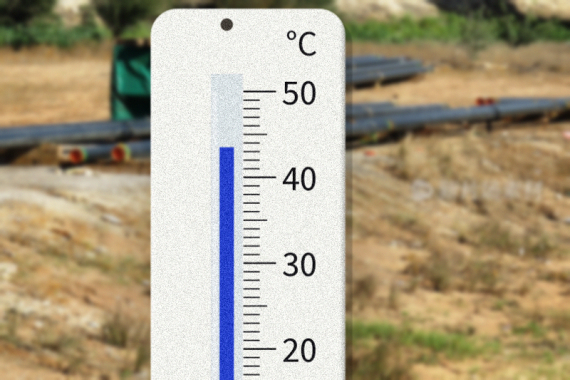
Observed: 43.5 °C
